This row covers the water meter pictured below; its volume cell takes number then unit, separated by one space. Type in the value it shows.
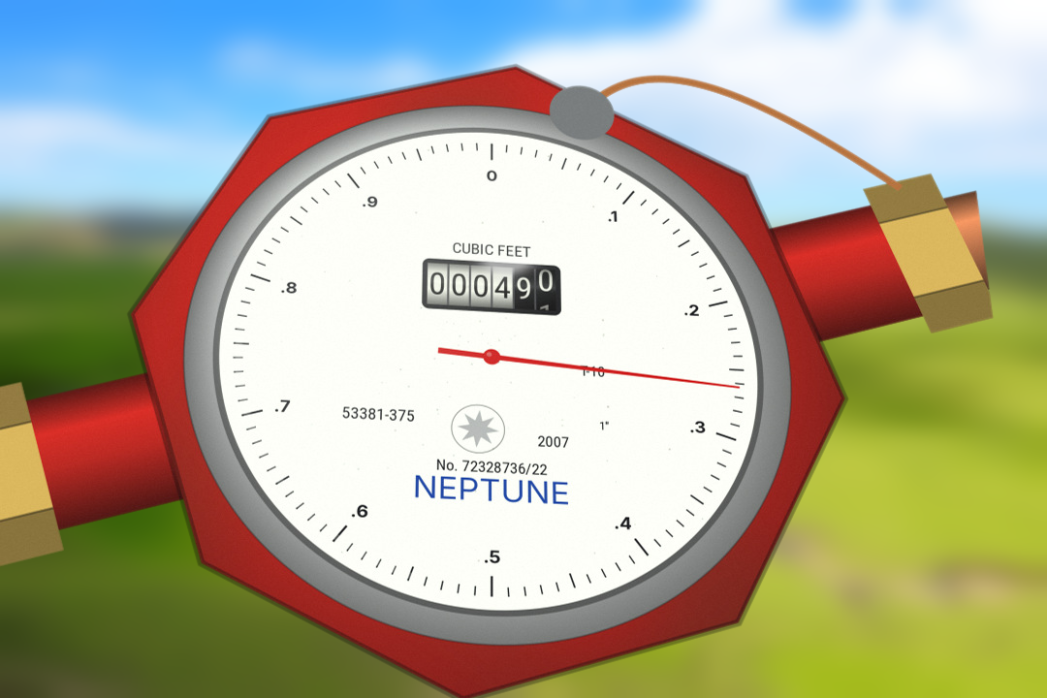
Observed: 490.26 ft³
